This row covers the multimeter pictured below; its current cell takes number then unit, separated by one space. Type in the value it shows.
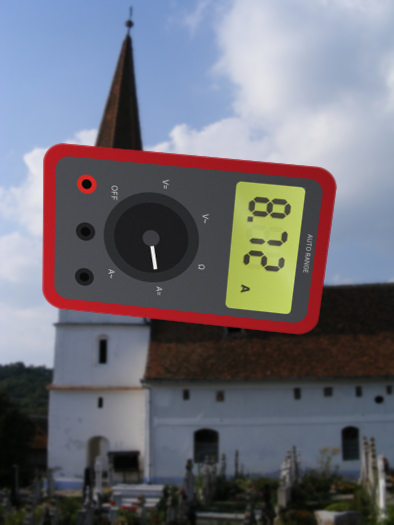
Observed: 8.72 A
